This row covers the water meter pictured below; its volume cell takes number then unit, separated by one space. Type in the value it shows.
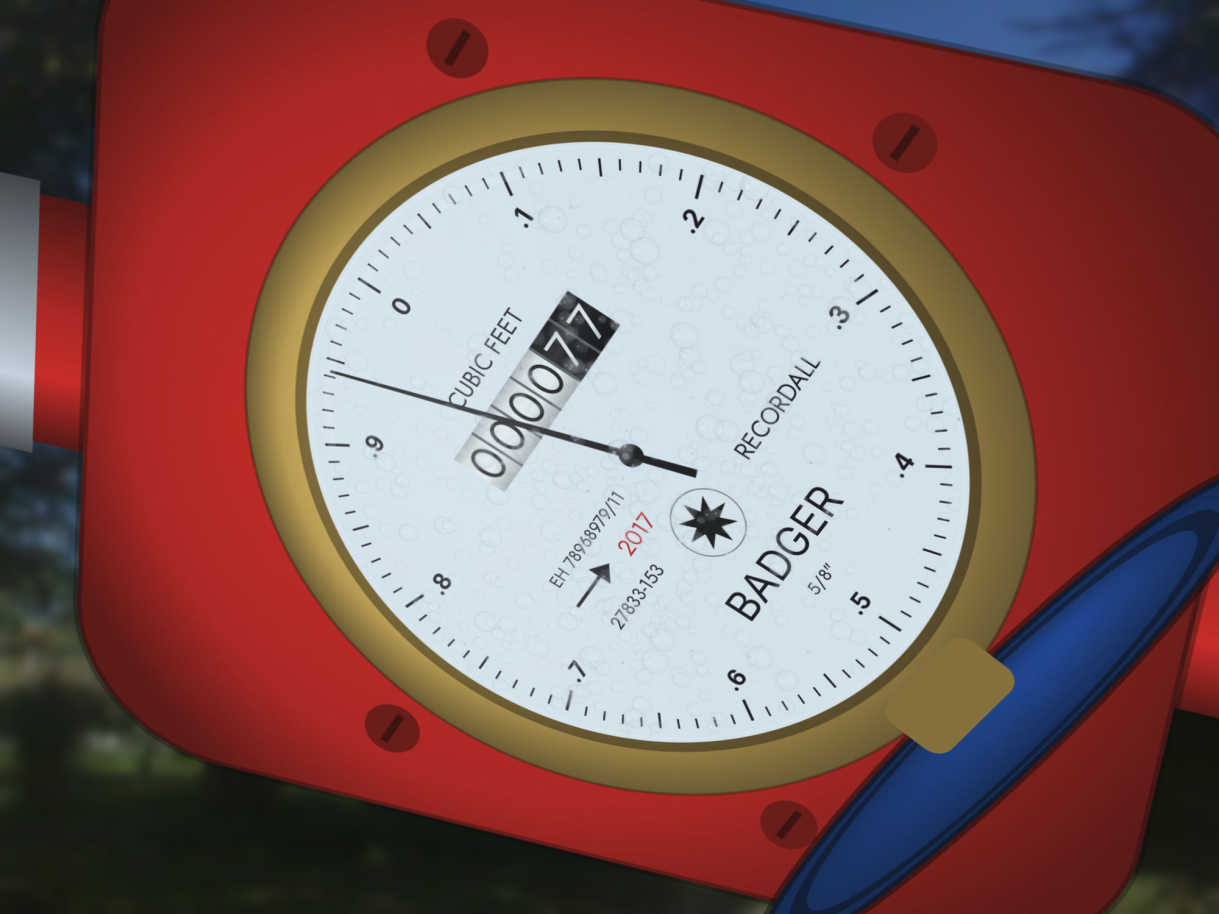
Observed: 76.94 ft³
